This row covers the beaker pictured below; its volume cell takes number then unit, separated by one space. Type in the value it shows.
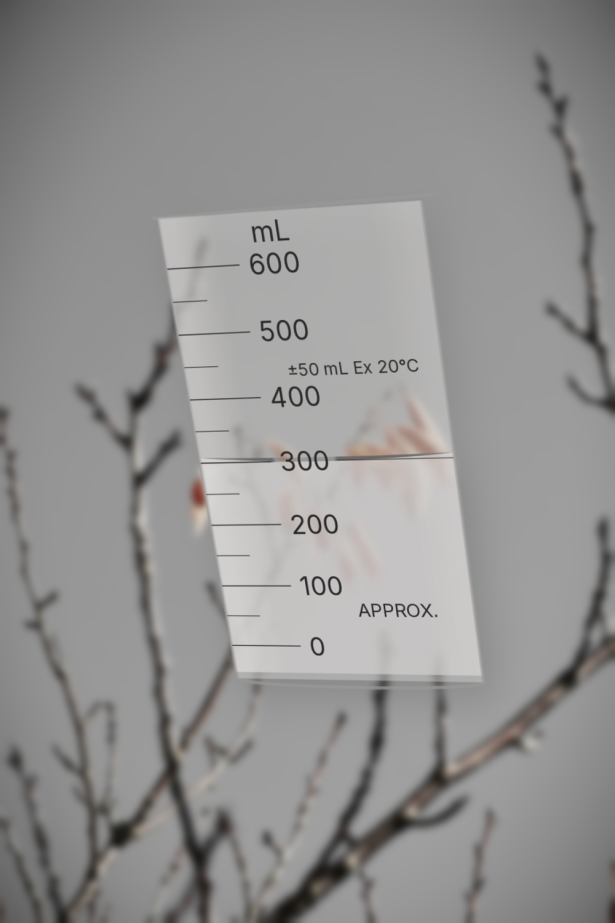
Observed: 300 mL
